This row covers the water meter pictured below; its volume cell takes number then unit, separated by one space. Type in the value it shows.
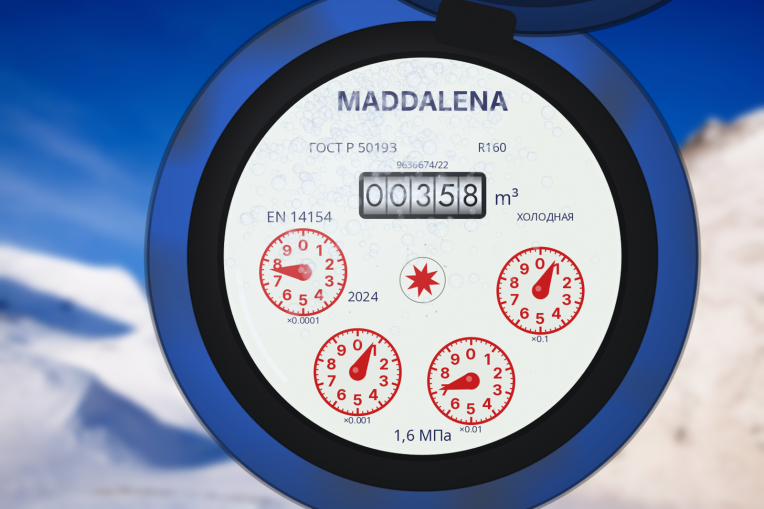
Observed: 358.0707 m³
